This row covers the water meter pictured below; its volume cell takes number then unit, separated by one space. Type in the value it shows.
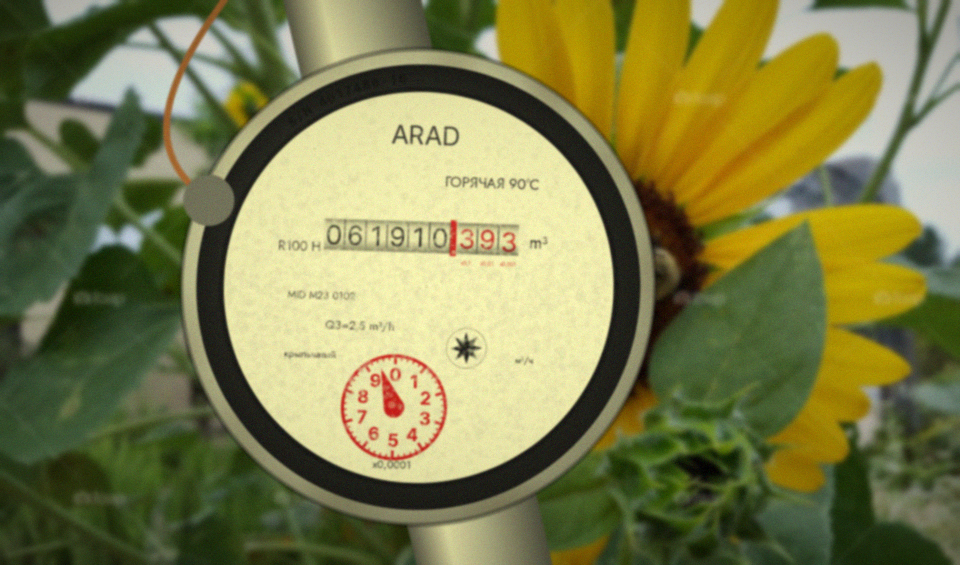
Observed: 61910.3929 m³
